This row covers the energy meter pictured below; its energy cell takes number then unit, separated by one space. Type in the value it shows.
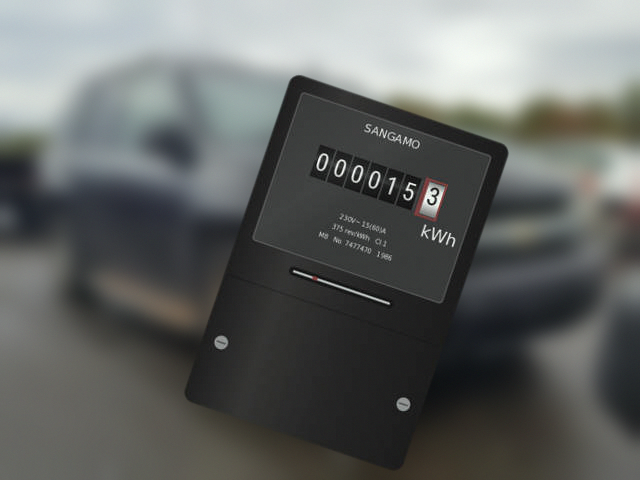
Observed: 15.3 kWh
